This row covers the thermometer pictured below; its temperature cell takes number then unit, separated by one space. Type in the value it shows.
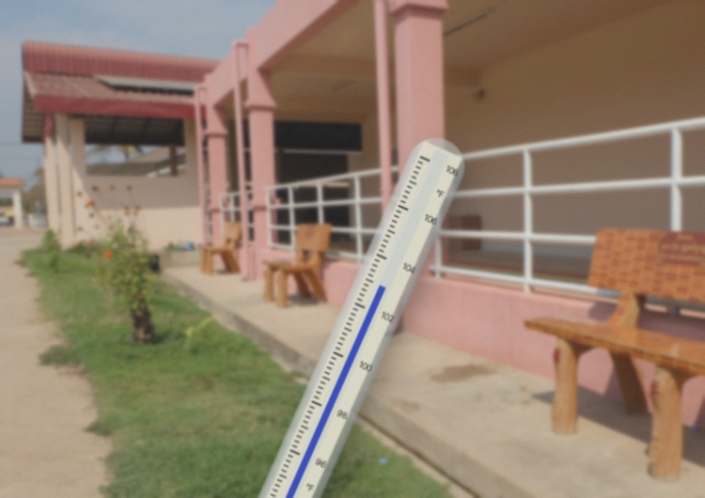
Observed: 103 °F
